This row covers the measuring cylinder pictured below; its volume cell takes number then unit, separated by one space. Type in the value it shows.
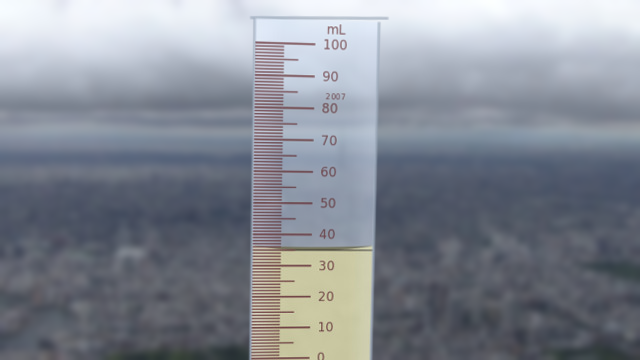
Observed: 35 mL
